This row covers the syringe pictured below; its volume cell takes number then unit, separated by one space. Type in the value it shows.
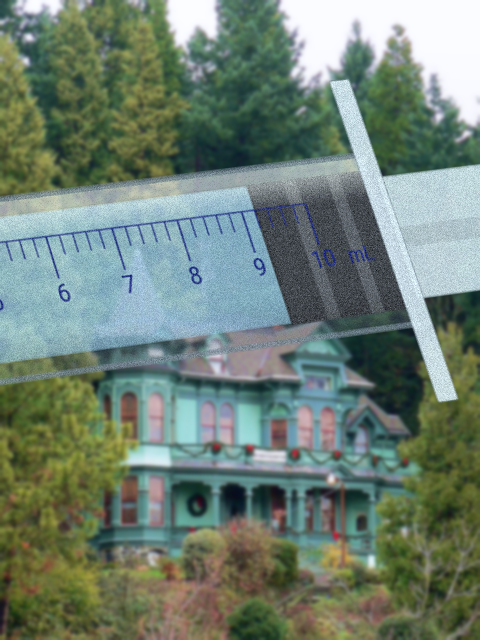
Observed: 9.2 mL
